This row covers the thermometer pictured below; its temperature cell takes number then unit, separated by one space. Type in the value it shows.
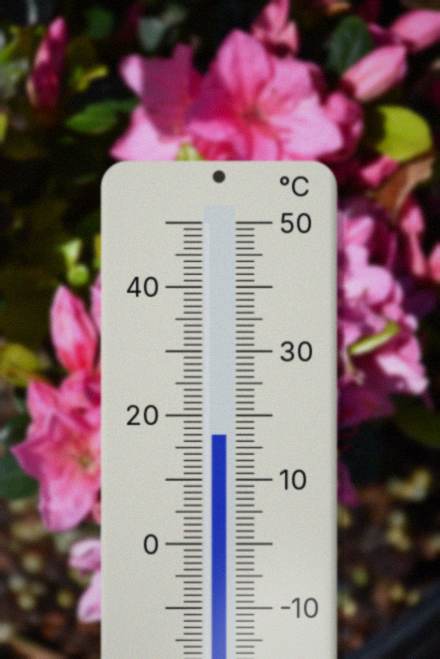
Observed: 17 °C
